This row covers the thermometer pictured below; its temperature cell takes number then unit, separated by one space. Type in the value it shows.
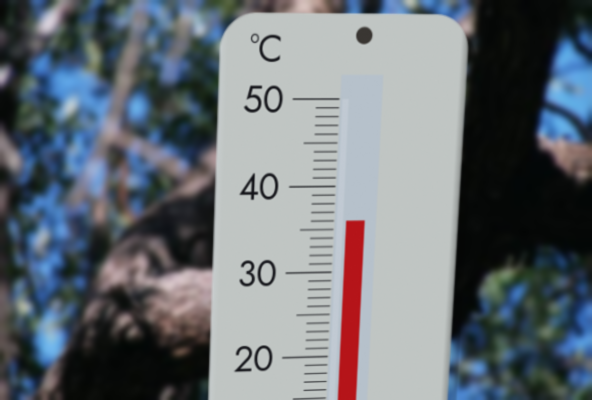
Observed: 36 °C
